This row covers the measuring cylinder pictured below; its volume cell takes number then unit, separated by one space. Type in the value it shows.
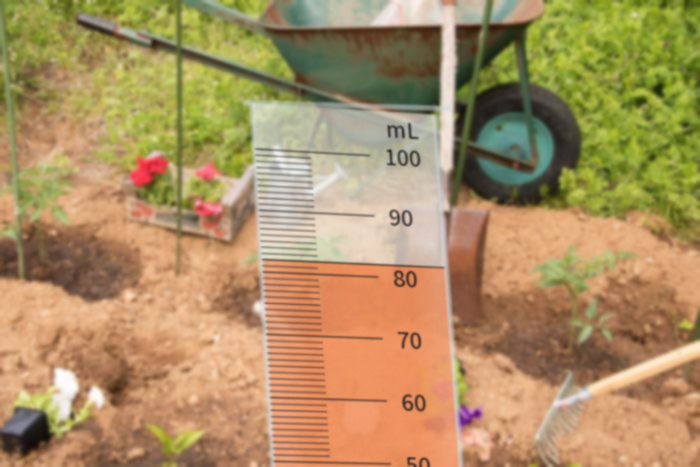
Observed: 82 mL
